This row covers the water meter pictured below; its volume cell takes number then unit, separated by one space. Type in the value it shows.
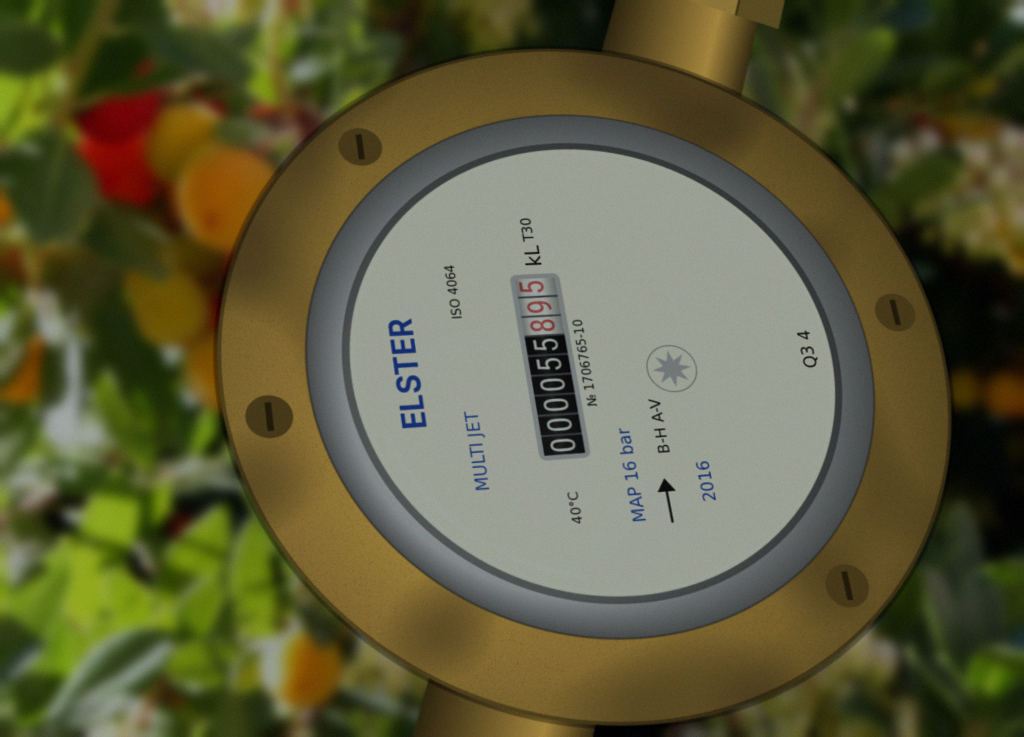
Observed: 55.895 kL
